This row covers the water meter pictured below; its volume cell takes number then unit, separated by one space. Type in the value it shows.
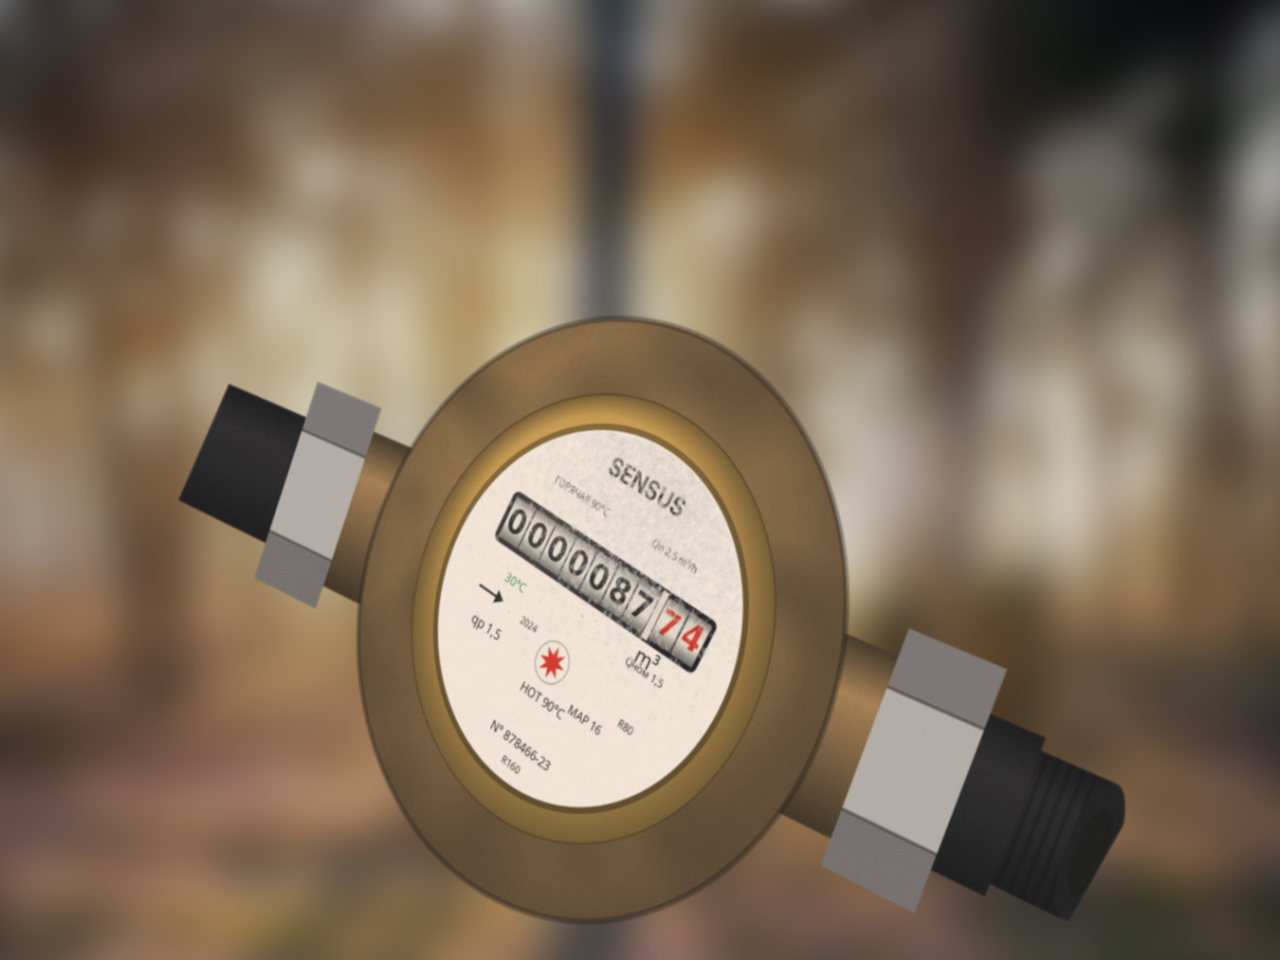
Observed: 87.74 m³
